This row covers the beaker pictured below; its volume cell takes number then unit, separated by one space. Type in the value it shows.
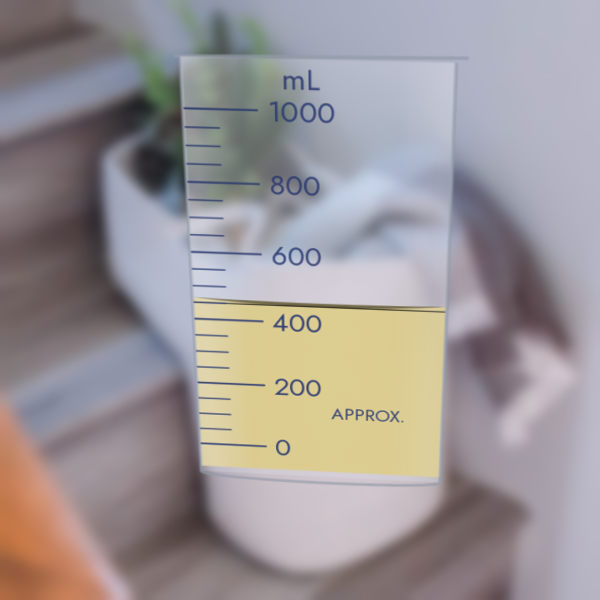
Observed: 450 mL
